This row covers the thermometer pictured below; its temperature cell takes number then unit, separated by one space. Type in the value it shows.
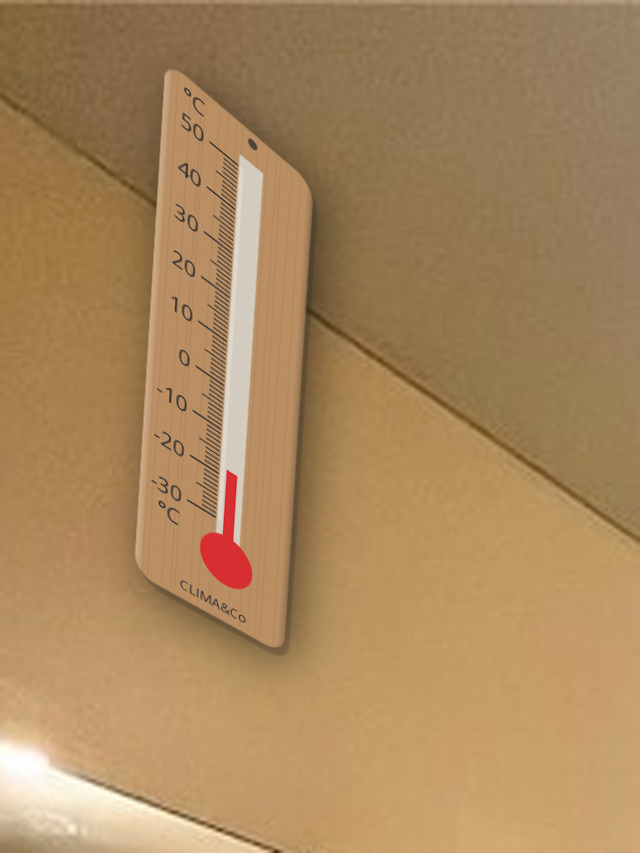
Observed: -18 °C
